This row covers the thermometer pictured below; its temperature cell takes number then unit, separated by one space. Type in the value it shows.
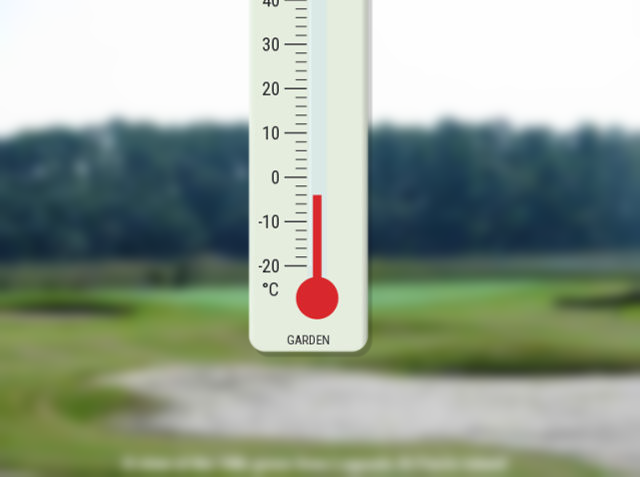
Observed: -4 °C
